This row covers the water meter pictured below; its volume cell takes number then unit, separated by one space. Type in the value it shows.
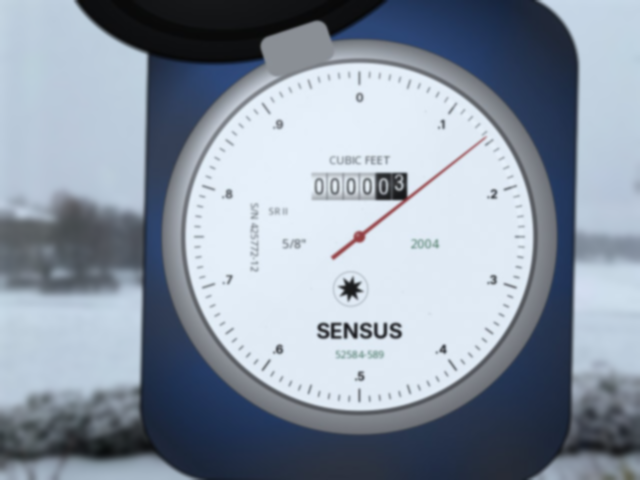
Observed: 3.14 ft³
